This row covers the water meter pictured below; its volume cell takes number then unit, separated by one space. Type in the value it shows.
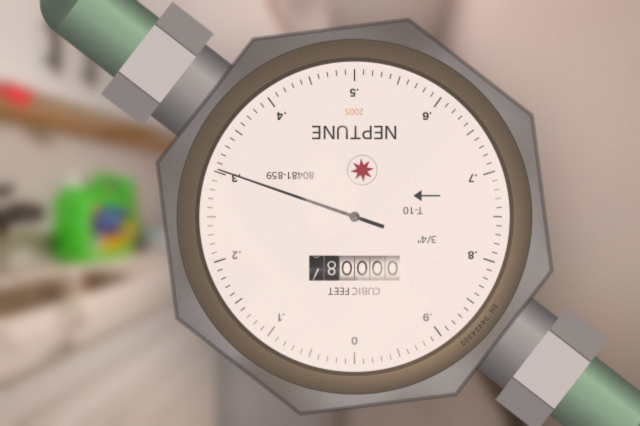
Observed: 87.30 ft³
